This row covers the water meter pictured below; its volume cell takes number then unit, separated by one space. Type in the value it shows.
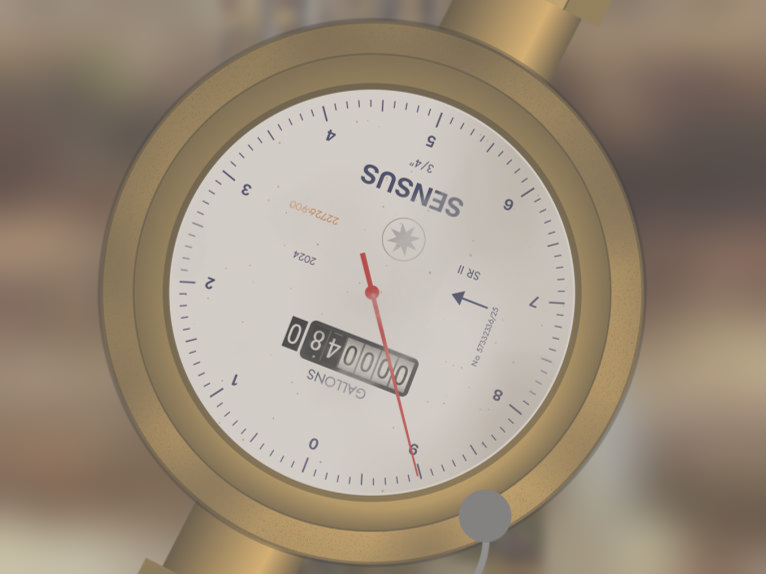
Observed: 479.0 gal
